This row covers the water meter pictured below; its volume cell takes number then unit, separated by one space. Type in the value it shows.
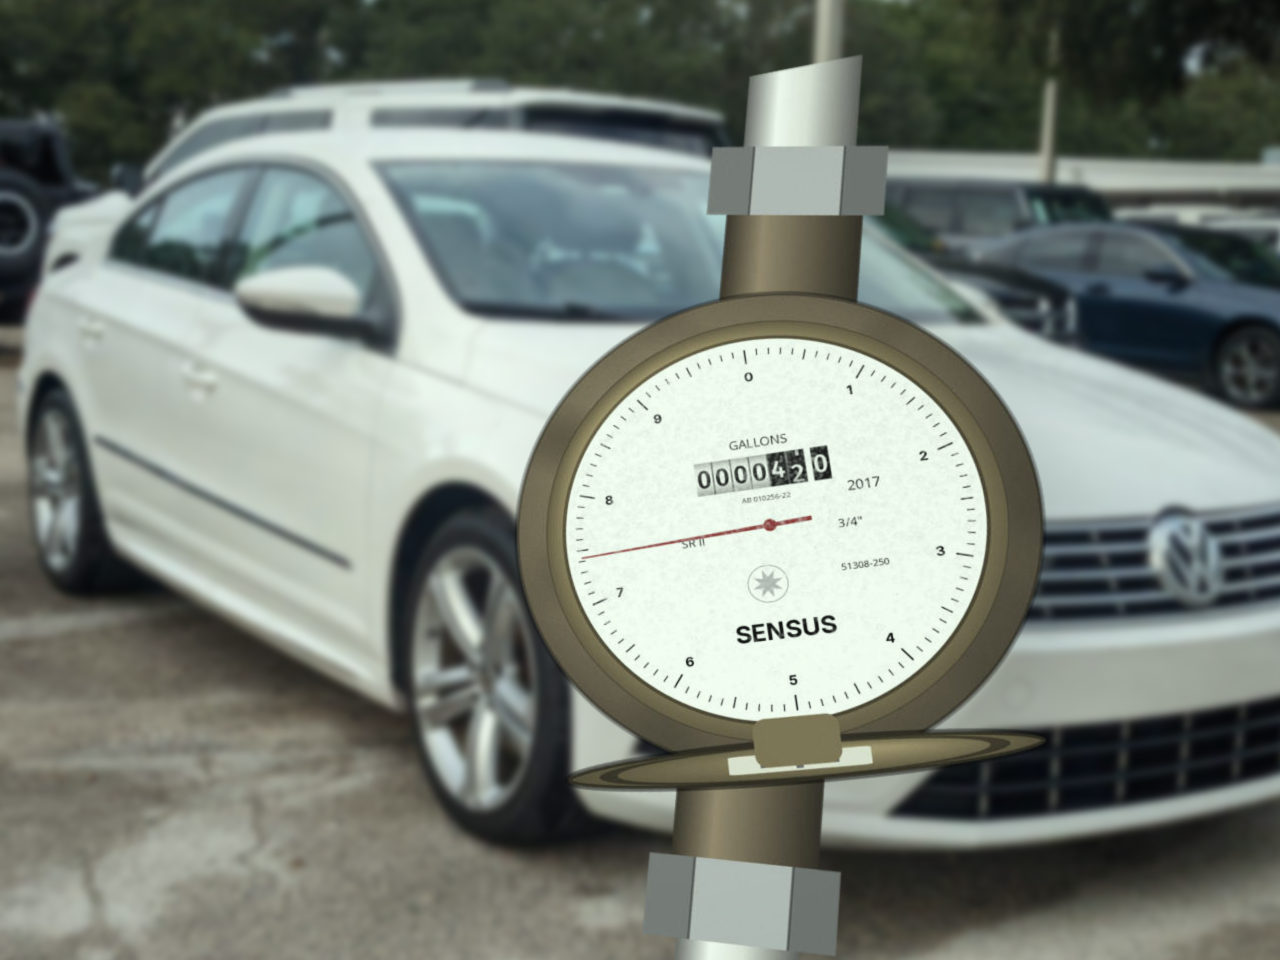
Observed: 417.4 gal
